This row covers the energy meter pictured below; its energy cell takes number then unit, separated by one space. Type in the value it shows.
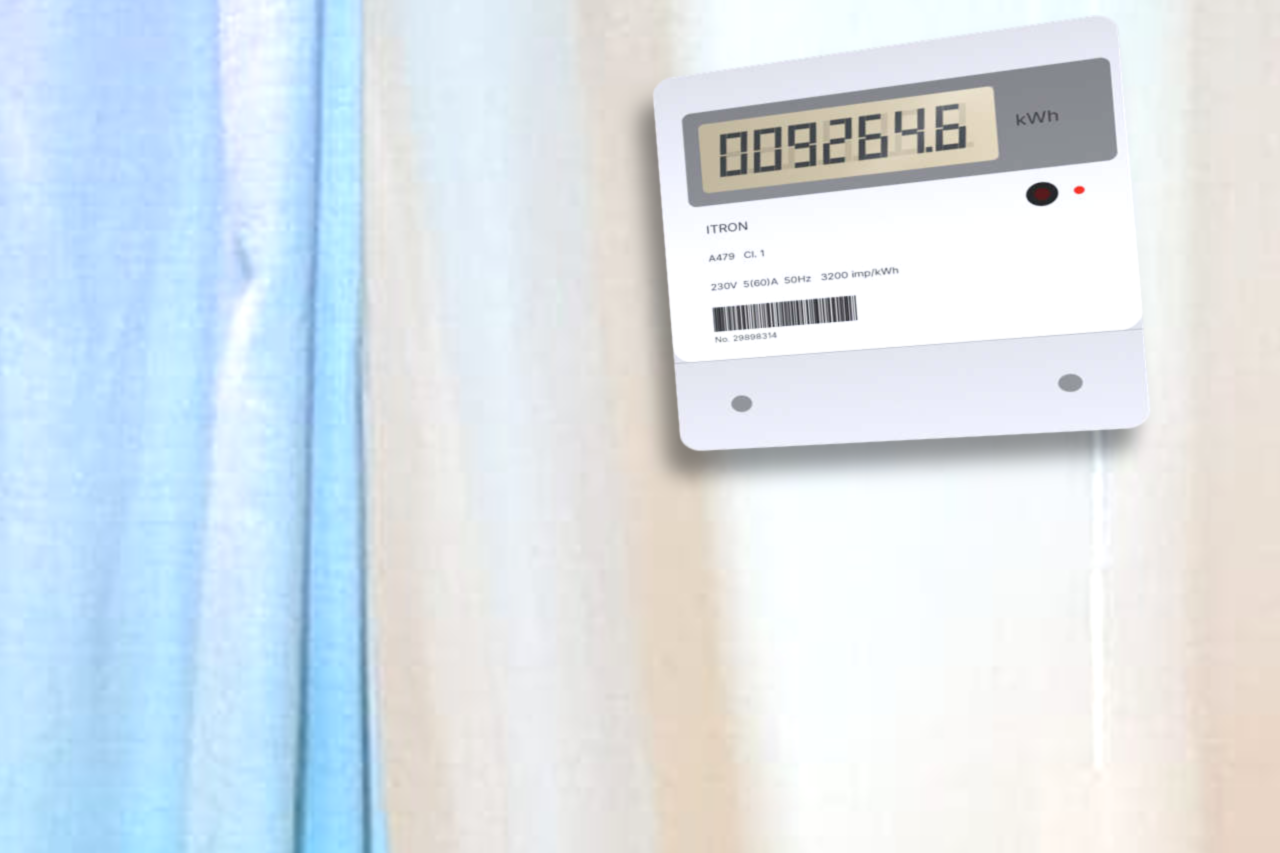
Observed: 9264.6 kWh
